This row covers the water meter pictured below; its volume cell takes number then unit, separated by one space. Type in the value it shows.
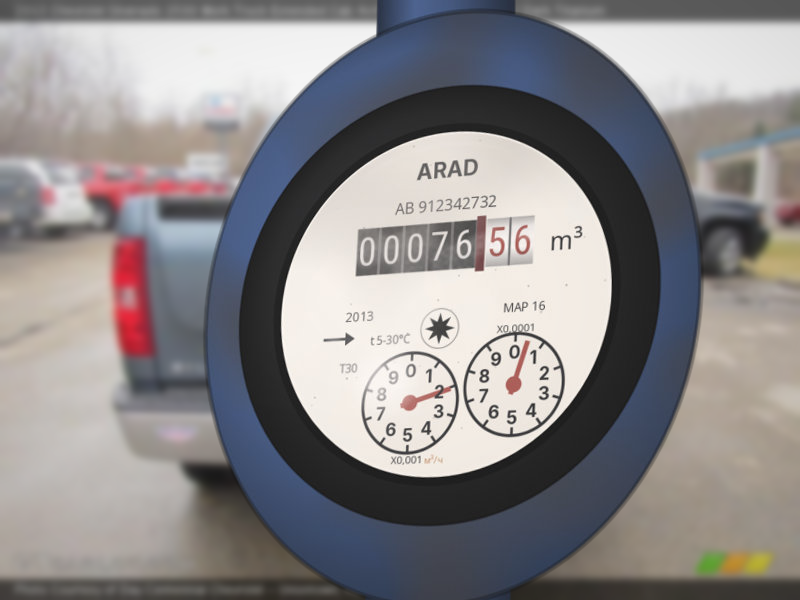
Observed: 76.5620 m³
